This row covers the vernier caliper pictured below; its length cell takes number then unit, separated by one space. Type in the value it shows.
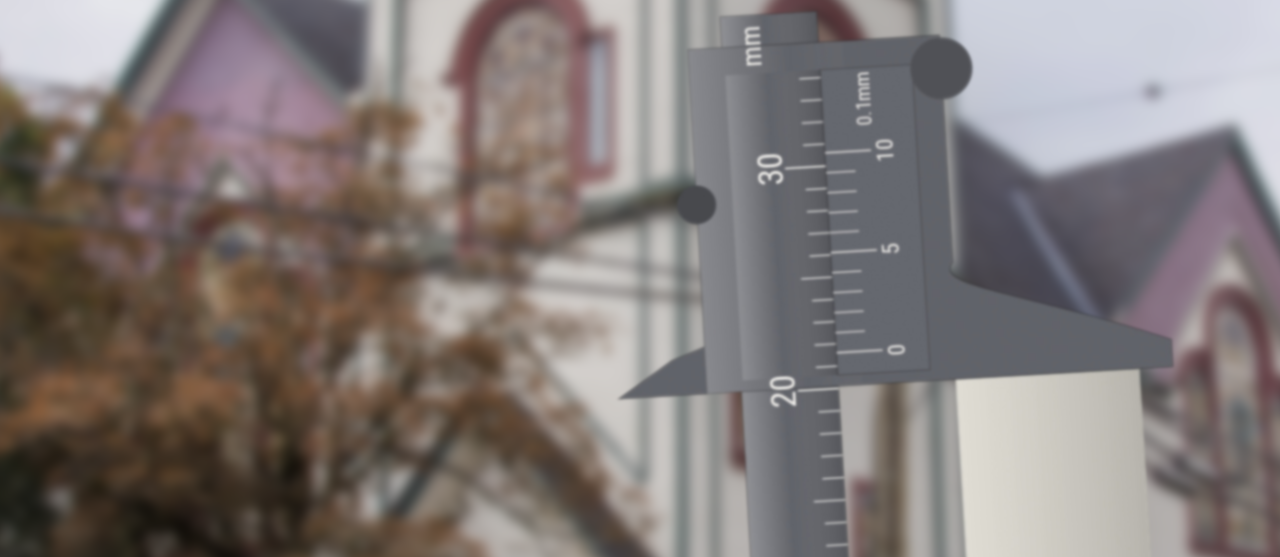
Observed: 21.6 mm
